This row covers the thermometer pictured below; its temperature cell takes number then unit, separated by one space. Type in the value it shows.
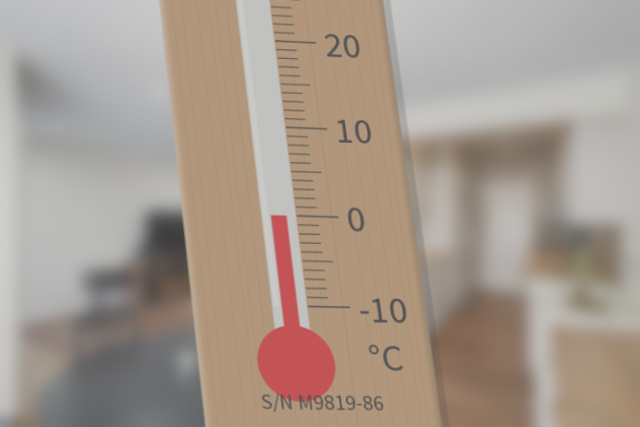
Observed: 0 °C
